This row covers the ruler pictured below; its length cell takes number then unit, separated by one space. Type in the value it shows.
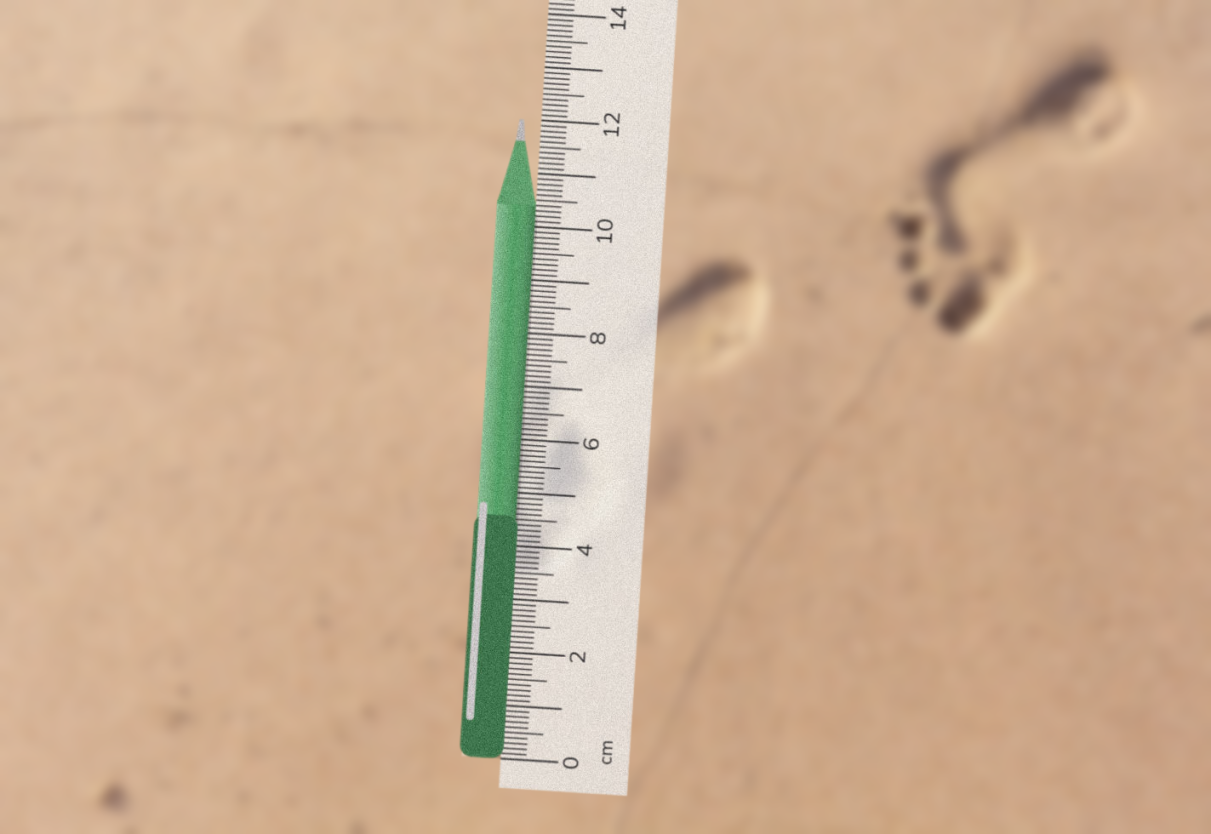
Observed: 12 cm
